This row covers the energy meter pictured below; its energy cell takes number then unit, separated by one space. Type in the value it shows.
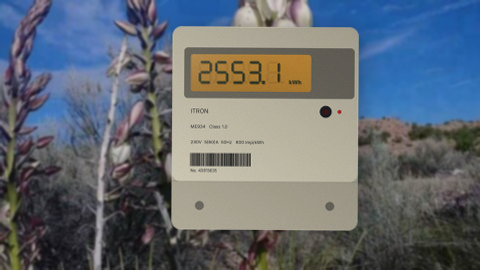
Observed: 2553.1 kWh
